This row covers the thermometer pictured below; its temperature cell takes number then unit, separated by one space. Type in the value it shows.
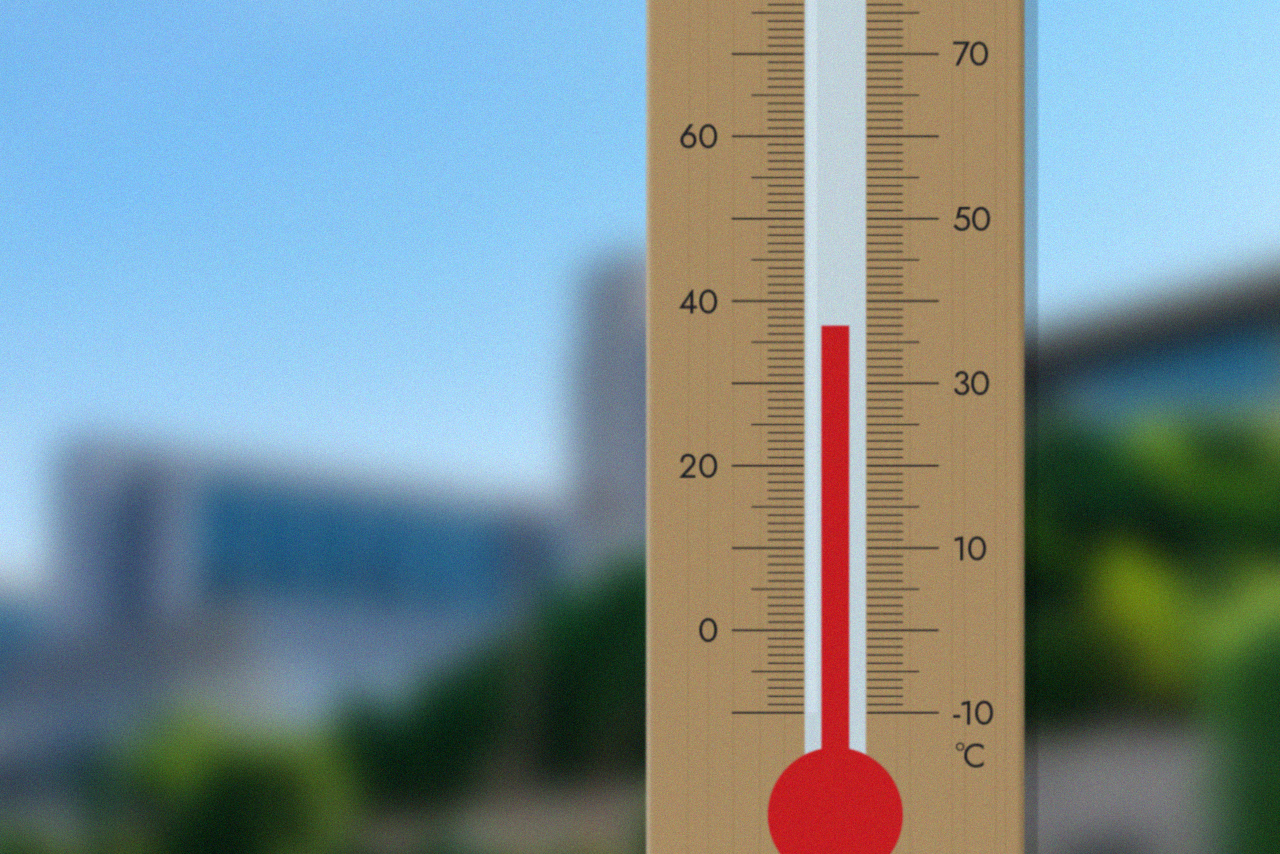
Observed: 37 °C
